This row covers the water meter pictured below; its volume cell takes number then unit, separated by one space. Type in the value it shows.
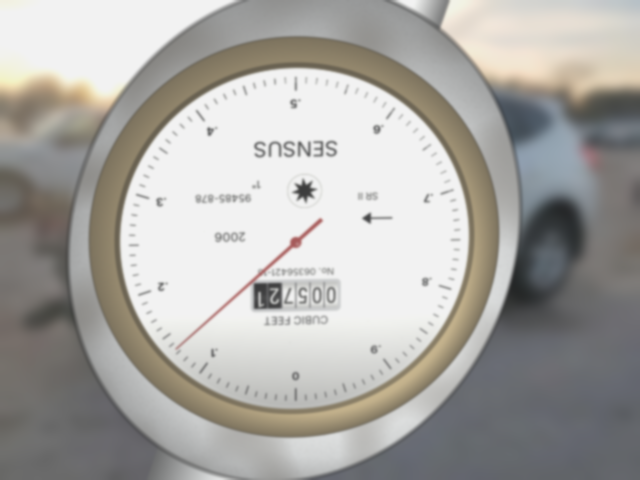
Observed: 5721.13 ft³
